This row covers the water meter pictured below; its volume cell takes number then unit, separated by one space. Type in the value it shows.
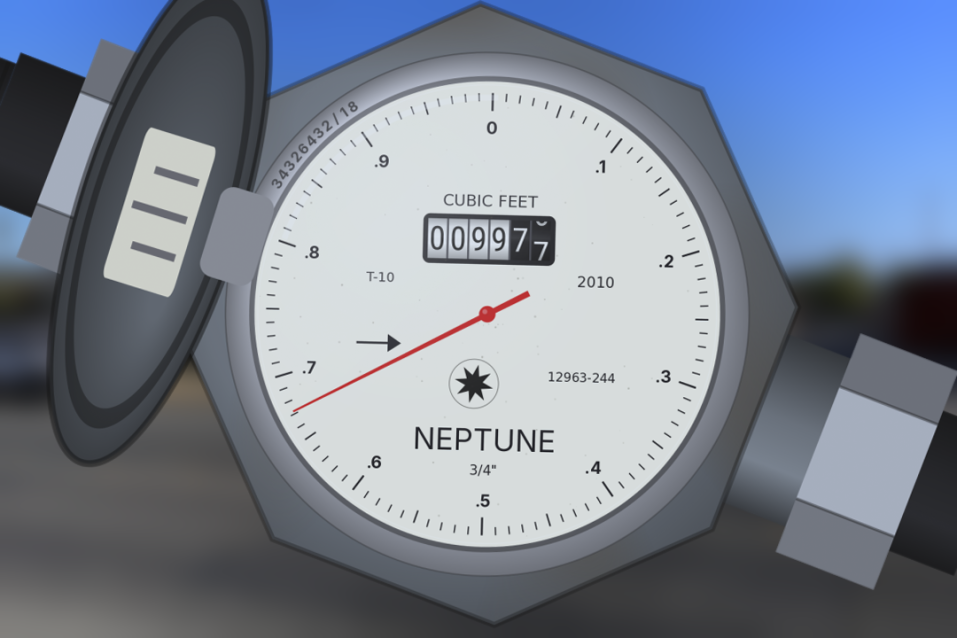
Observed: 9976.67 ft³
